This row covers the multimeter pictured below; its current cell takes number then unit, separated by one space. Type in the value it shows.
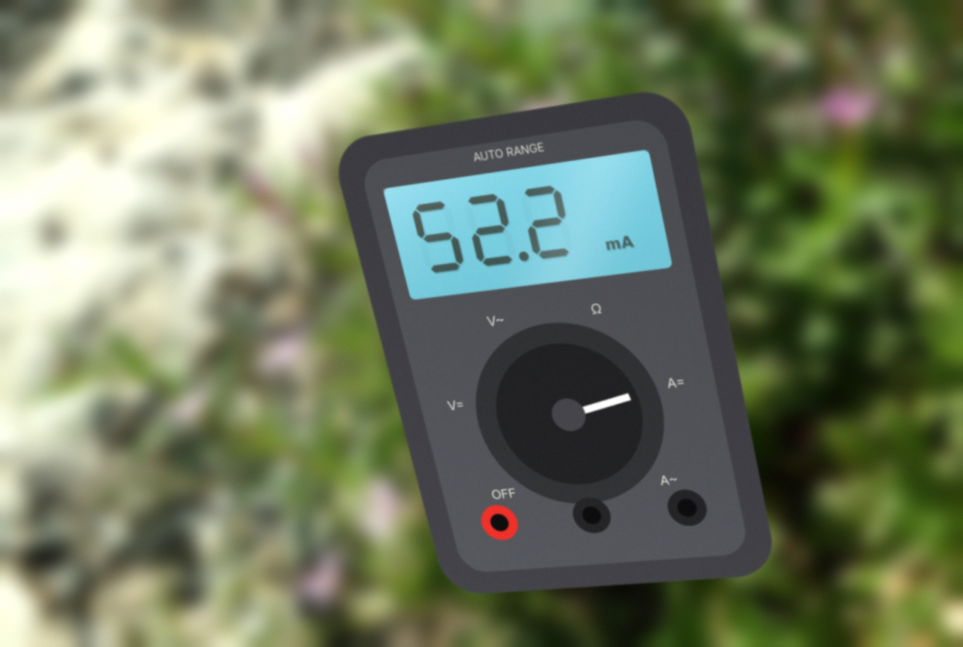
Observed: 52.2 mA
